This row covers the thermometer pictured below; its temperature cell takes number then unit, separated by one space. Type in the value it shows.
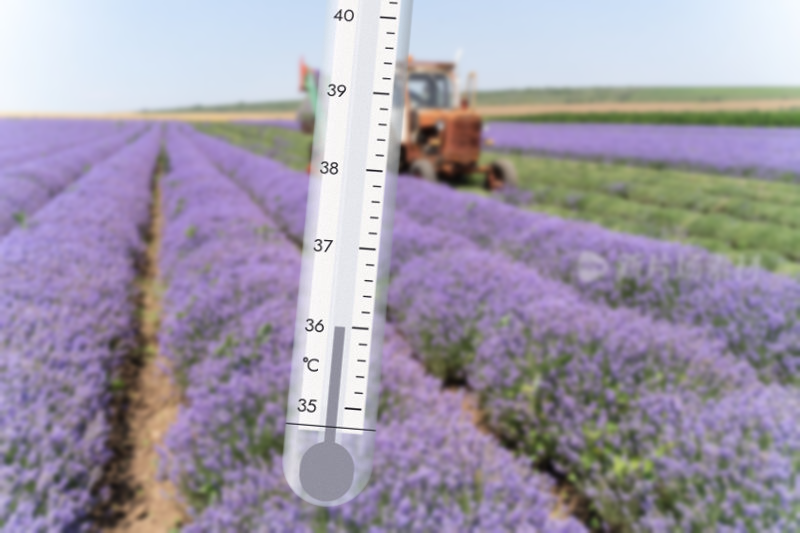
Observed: 36 °C
